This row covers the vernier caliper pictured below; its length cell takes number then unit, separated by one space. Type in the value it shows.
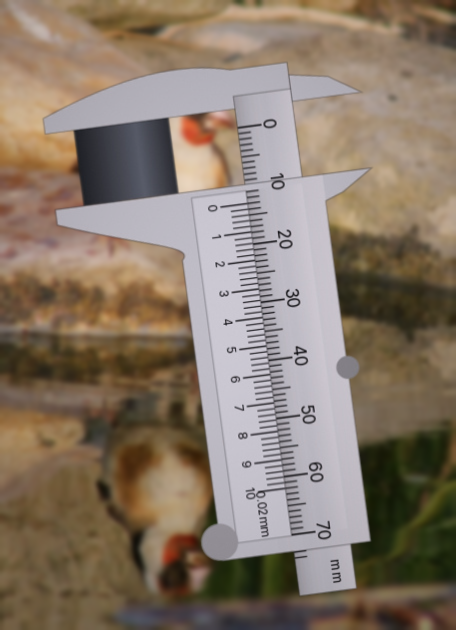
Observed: 13.0 mm
